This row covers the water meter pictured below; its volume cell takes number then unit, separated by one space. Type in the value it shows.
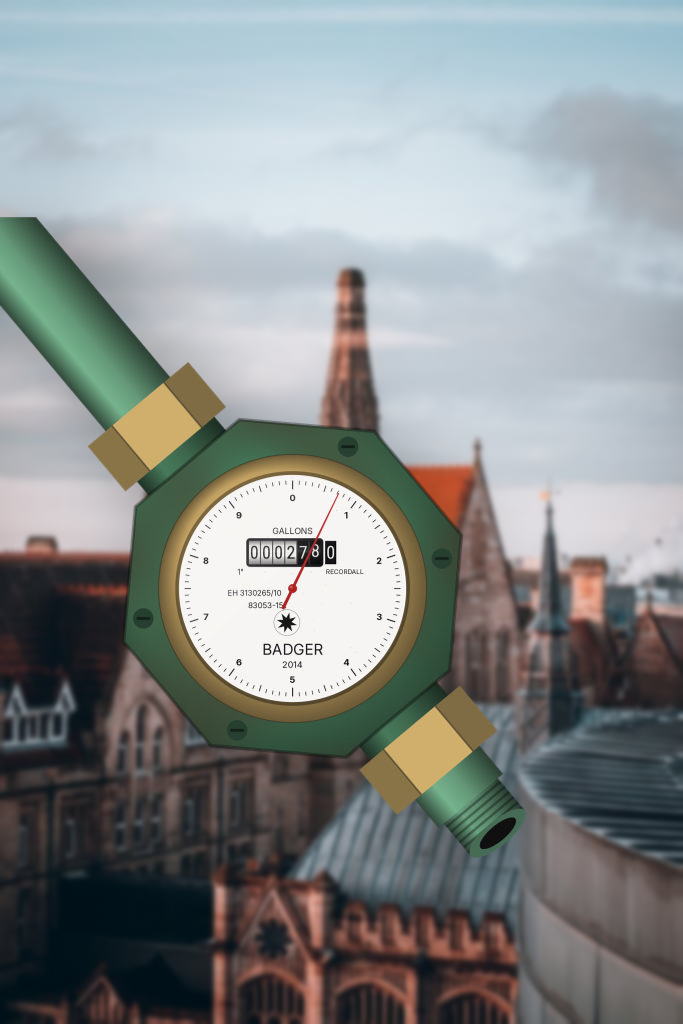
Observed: 2780.7 gal
